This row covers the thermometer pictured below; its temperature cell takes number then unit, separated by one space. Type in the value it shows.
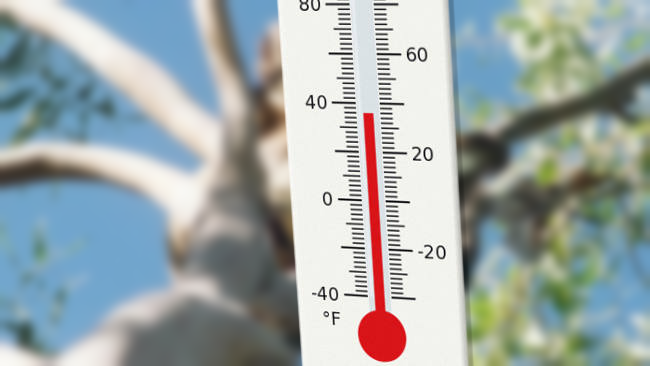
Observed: 36 °F
